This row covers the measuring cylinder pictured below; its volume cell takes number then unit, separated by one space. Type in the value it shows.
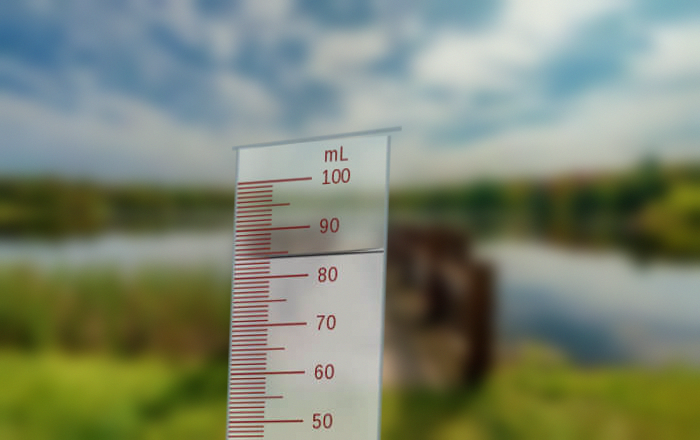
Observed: 84 mL
